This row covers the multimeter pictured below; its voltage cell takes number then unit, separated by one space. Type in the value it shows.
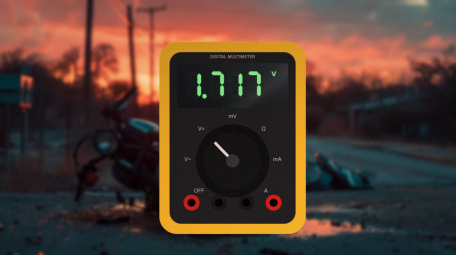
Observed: 1.717 V
